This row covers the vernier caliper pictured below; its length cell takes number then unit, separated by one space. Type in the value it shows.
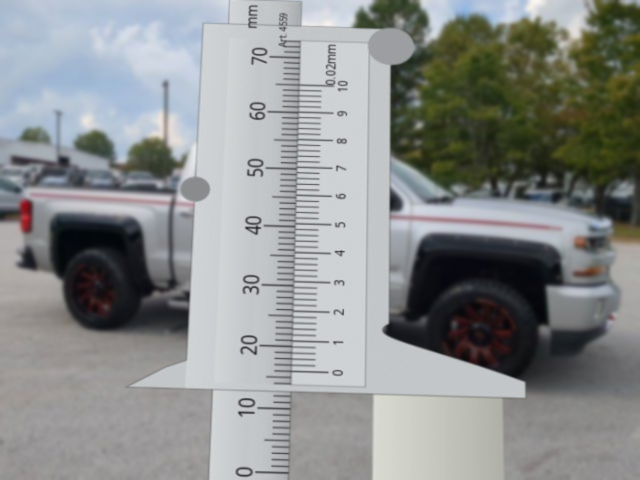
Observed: 16.0 mm
